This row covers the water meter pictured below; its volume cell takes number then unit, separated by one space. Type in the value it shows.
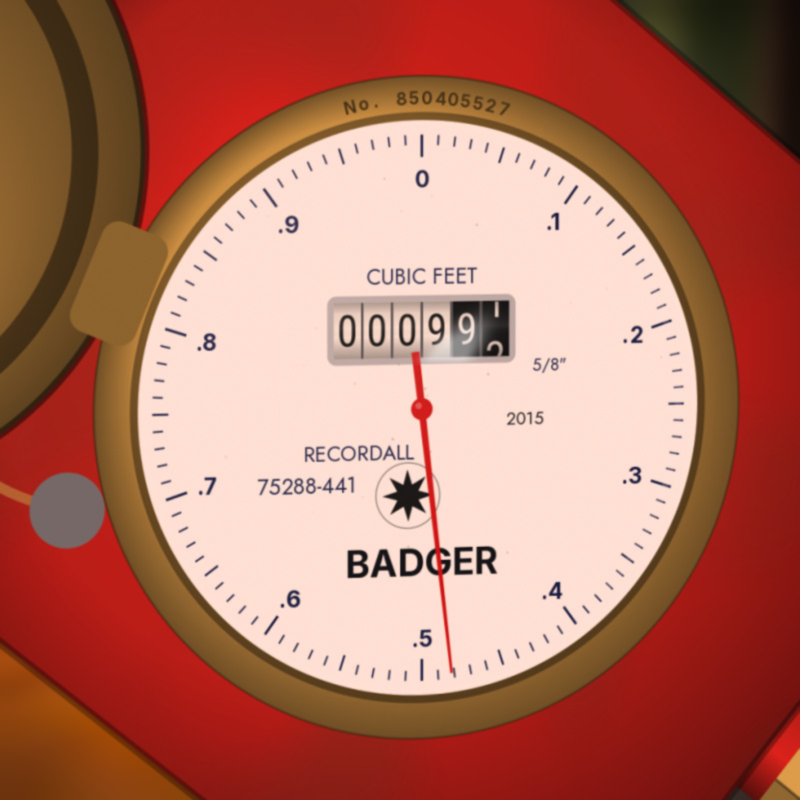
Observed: 991.48 ft³
